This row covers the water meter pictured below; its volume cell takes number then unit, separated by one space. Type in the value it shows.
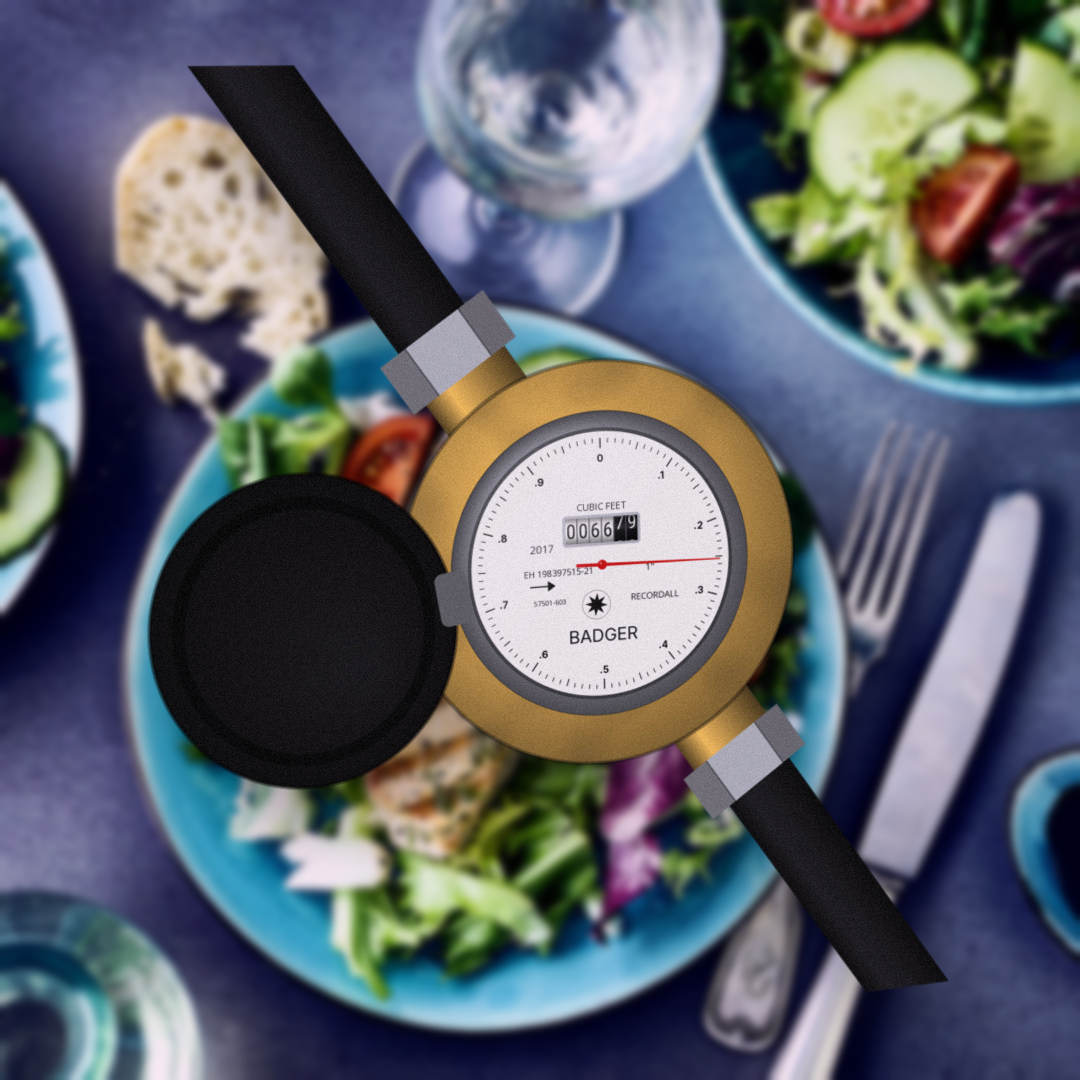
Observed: 6679.25 ft³
